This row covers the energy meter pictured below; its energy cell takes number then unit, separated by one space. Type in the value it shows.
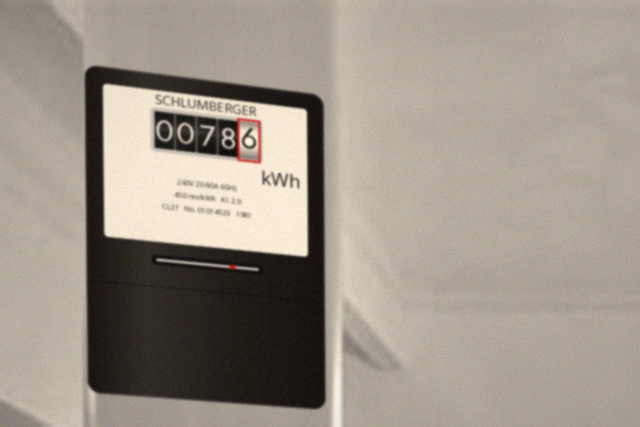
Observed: 78.6 kWh
